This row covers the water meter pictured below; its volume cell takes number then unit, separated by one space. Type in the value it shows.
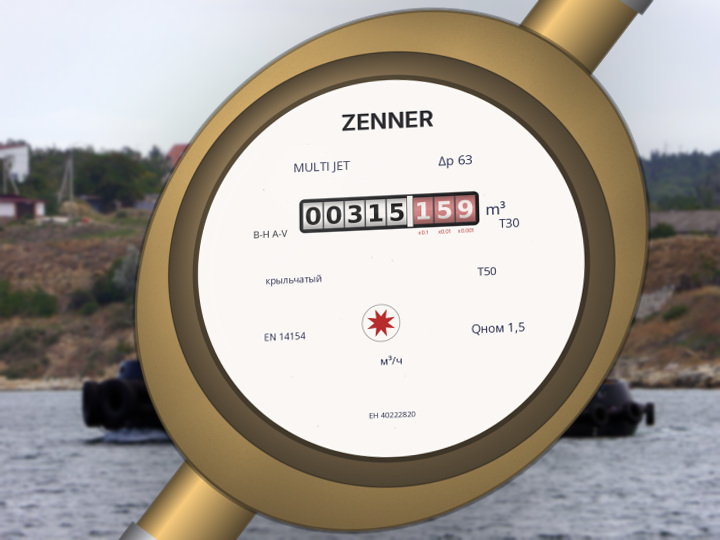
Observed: 315.159 m³
